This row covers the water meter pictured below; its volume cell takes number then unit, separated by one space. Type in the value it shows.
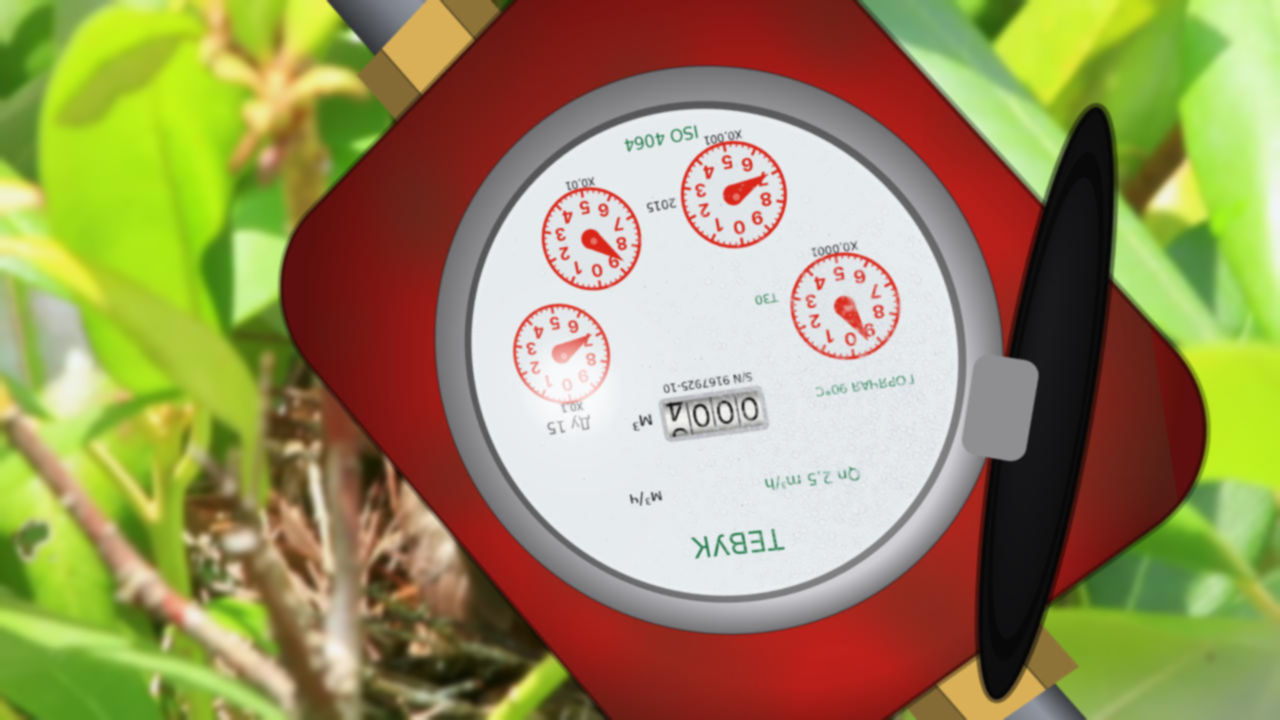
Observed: 3.6869 m³
